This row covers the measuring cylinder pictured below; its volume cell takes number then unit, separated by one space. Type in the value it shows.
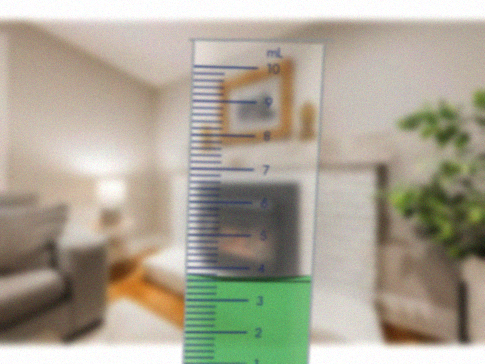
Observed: 3.6 mL
